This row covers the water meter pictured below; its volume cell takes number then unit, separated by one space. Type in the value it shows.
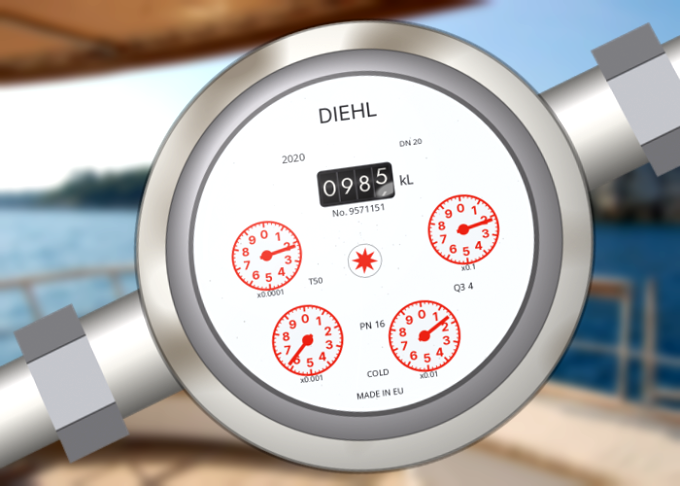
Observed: 985.2162 kL
